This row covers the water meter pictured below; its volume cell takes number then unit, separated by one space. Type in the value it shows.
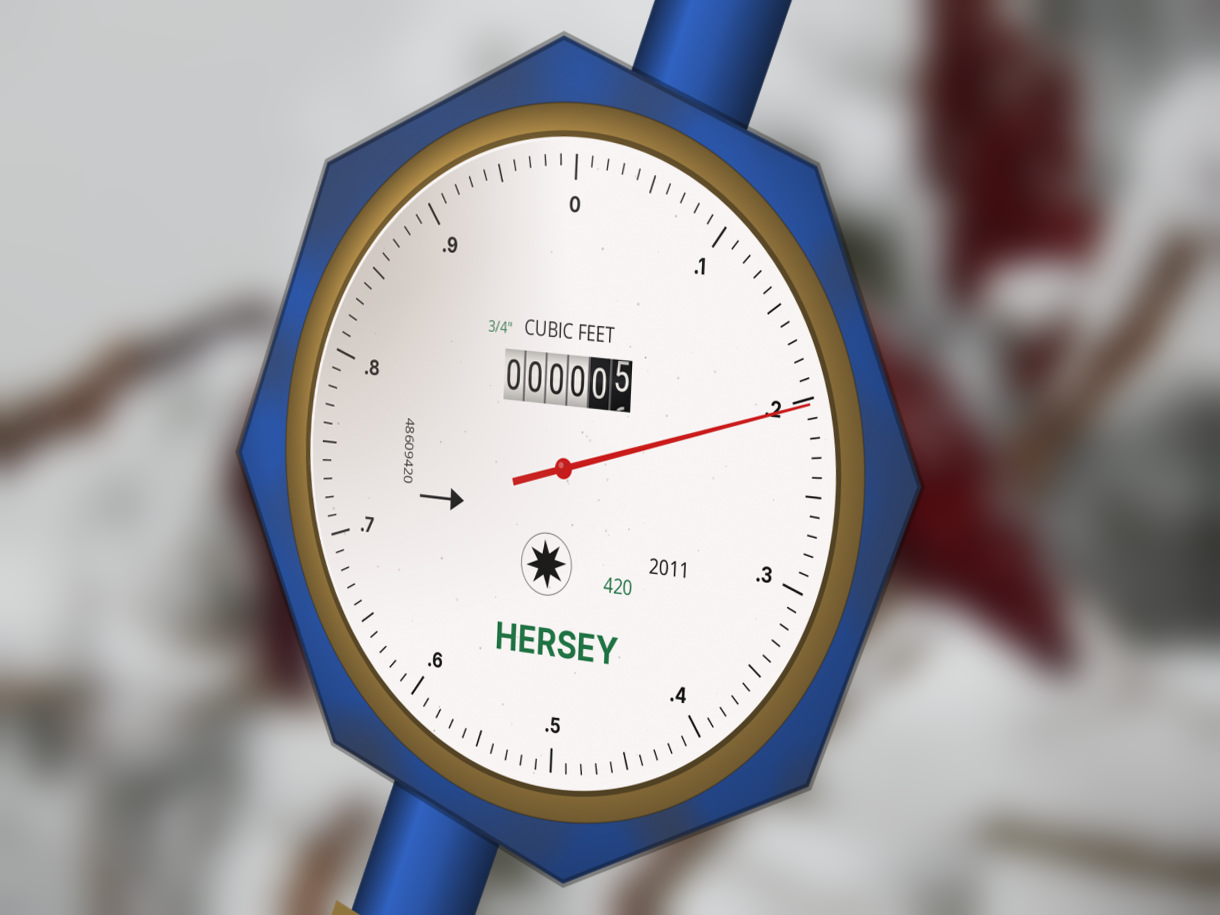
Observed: 5.20 ft³
